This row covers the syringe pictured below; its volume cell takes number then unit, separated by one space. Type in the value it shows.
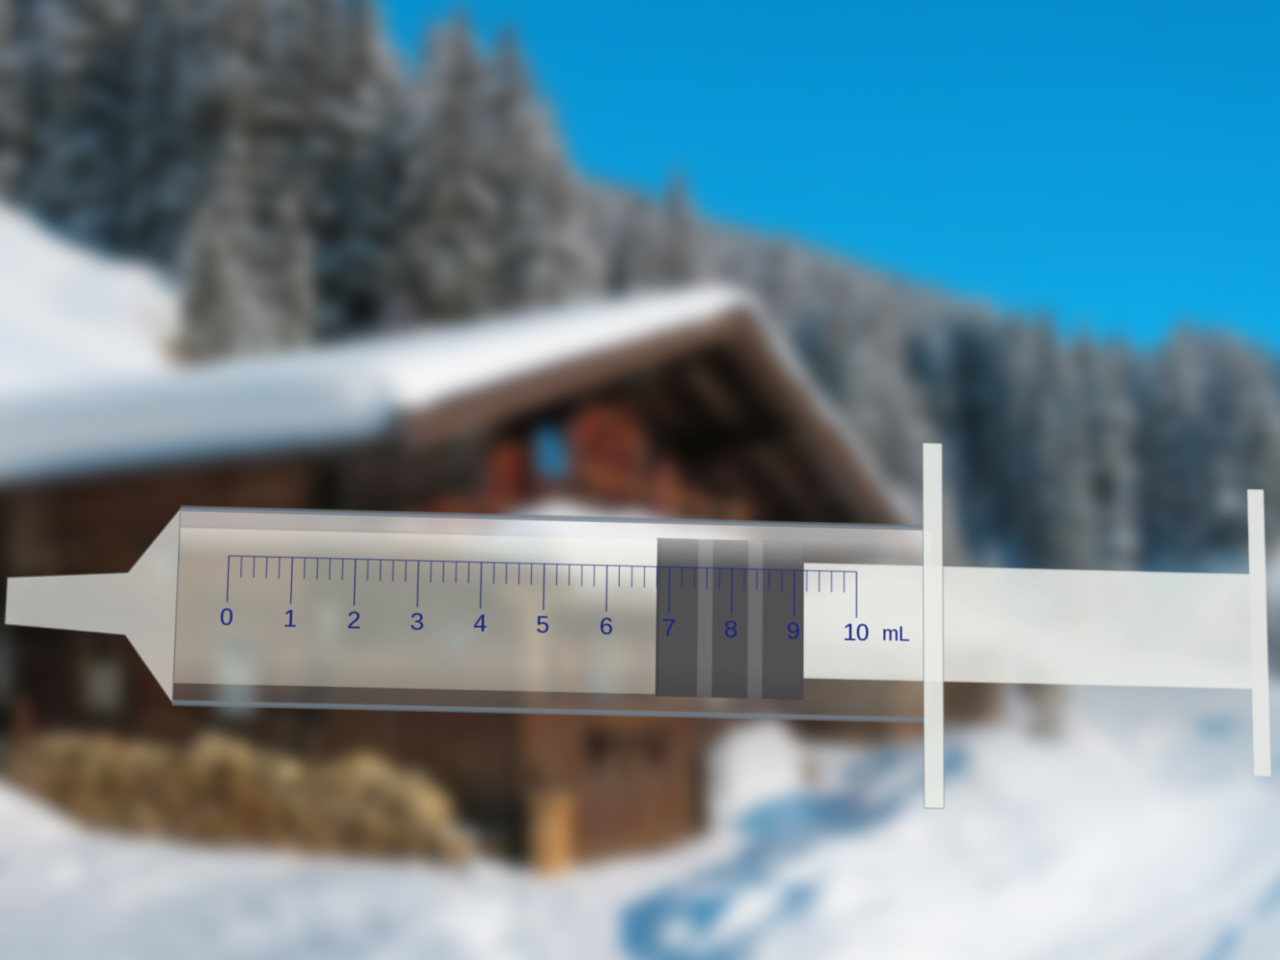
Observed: 6.8 mL
